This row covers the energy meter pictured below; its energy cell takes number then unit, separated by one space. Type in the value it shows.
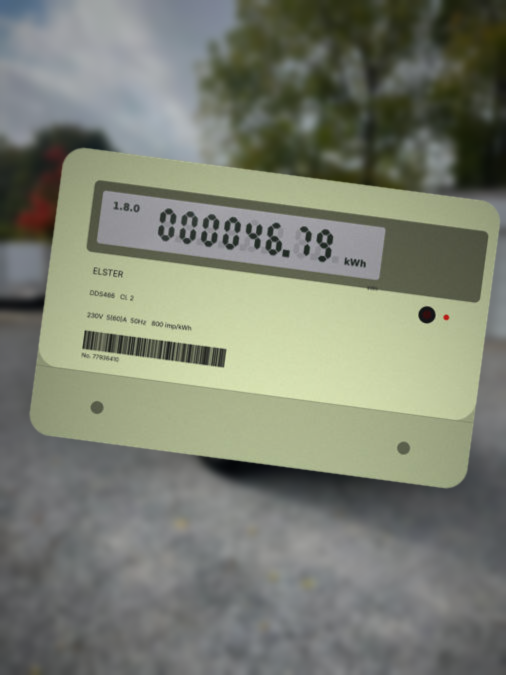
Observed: 46.79 kWh
